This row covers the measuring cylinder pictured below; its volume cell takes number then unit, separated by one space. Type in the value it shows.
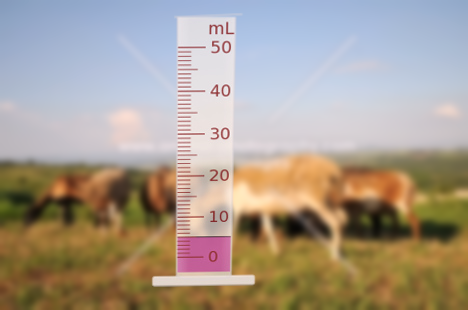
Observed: 5 mL
